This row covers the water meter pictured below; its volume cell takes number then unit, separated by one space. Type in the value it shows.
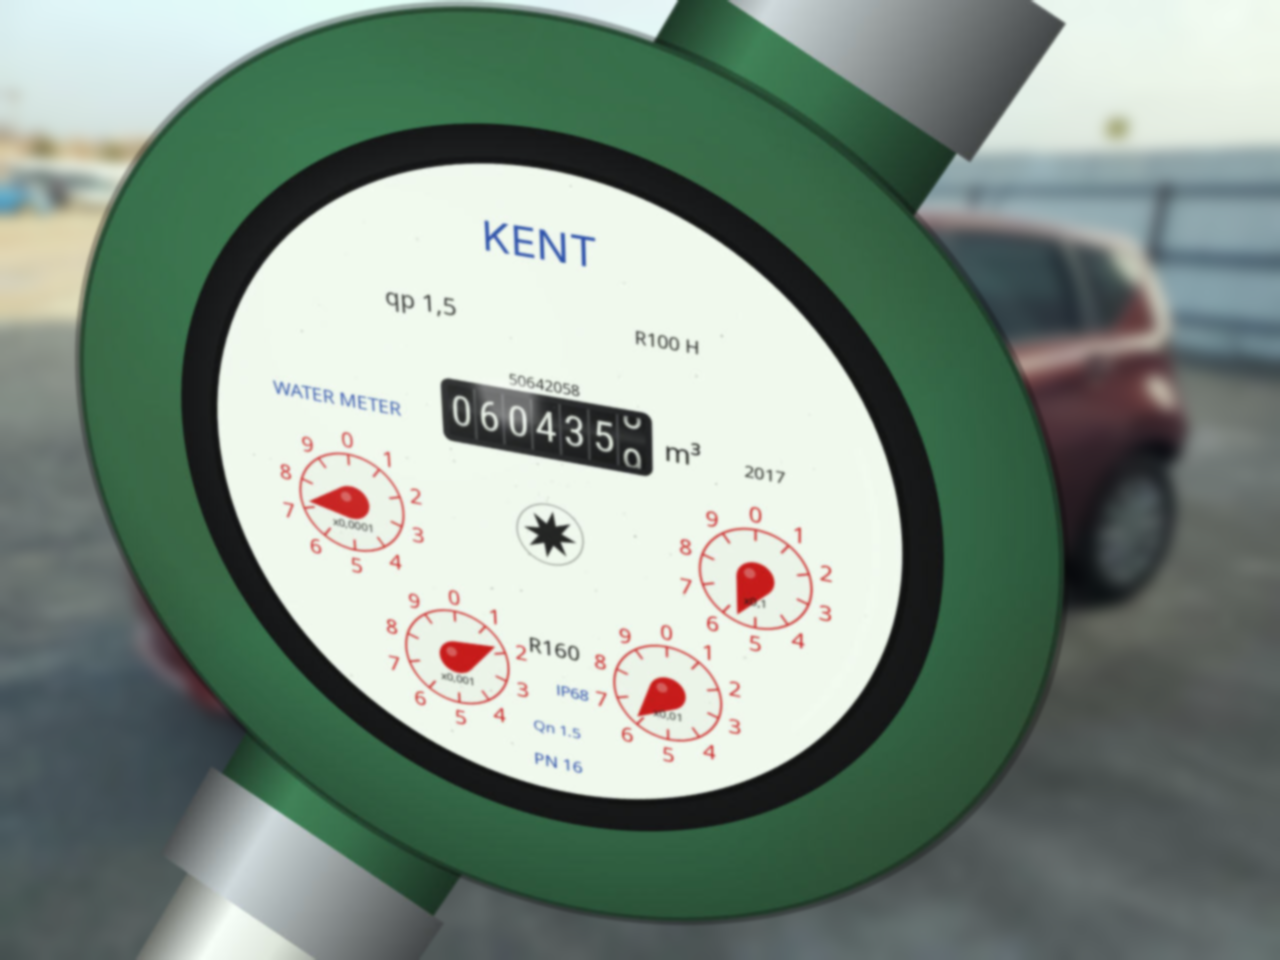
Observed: 604358.5617 m³
